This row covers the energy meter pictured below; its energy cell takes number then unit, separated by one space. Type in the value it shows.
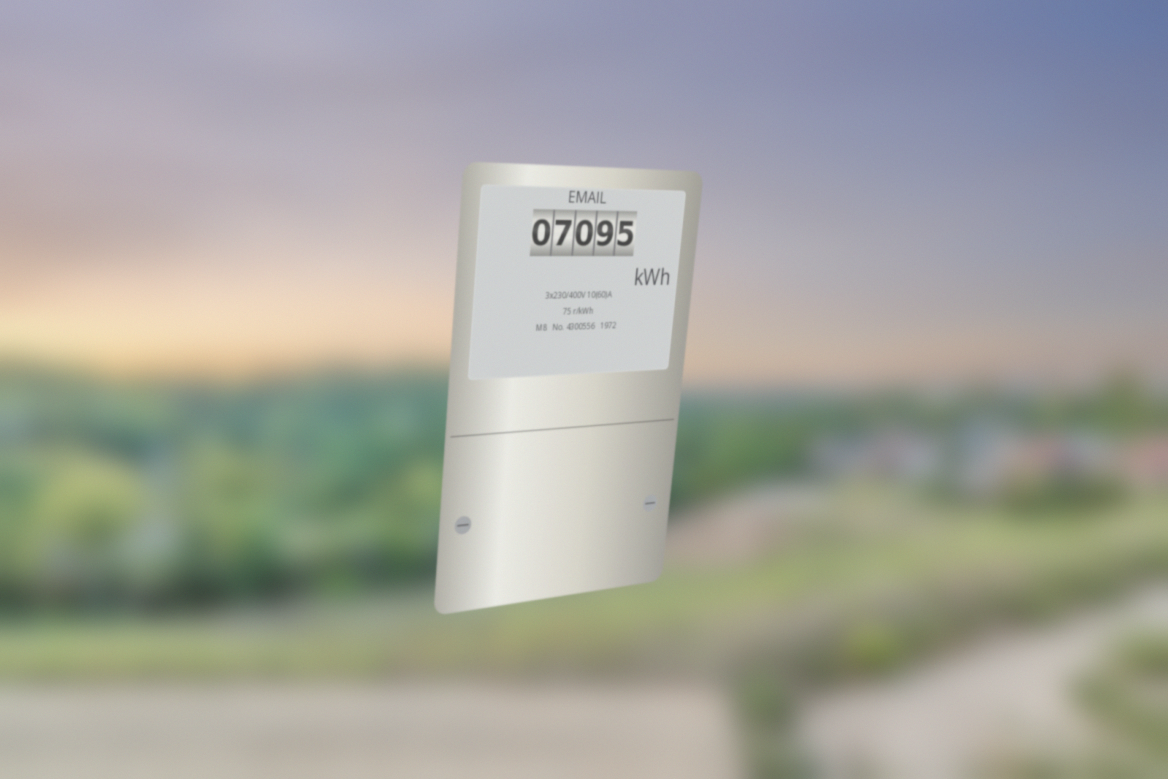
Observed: 7095 kWh
